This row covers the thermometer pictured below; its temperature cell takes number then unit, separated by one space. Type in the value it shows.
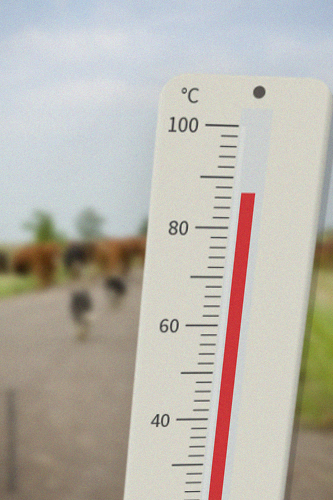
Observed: 87 °C
